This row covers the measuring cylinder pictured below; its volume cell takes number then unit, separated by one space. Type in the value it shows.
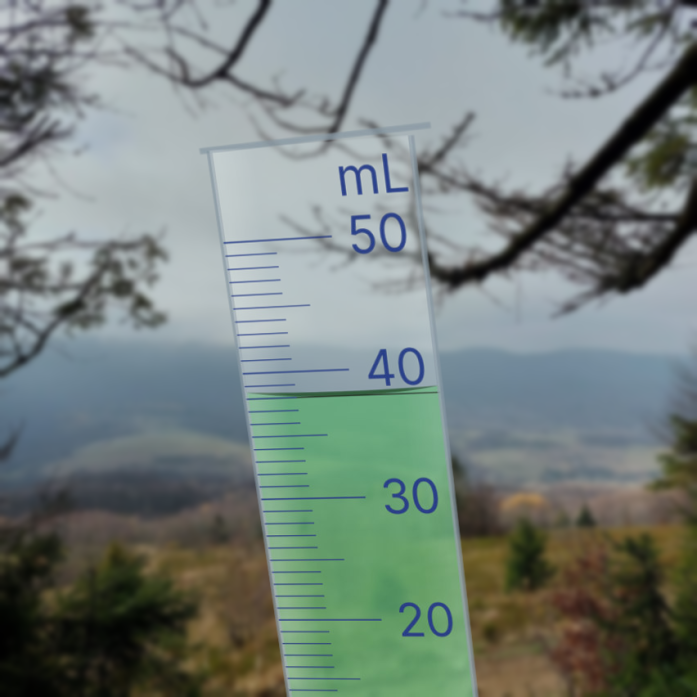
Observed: 38 mL
